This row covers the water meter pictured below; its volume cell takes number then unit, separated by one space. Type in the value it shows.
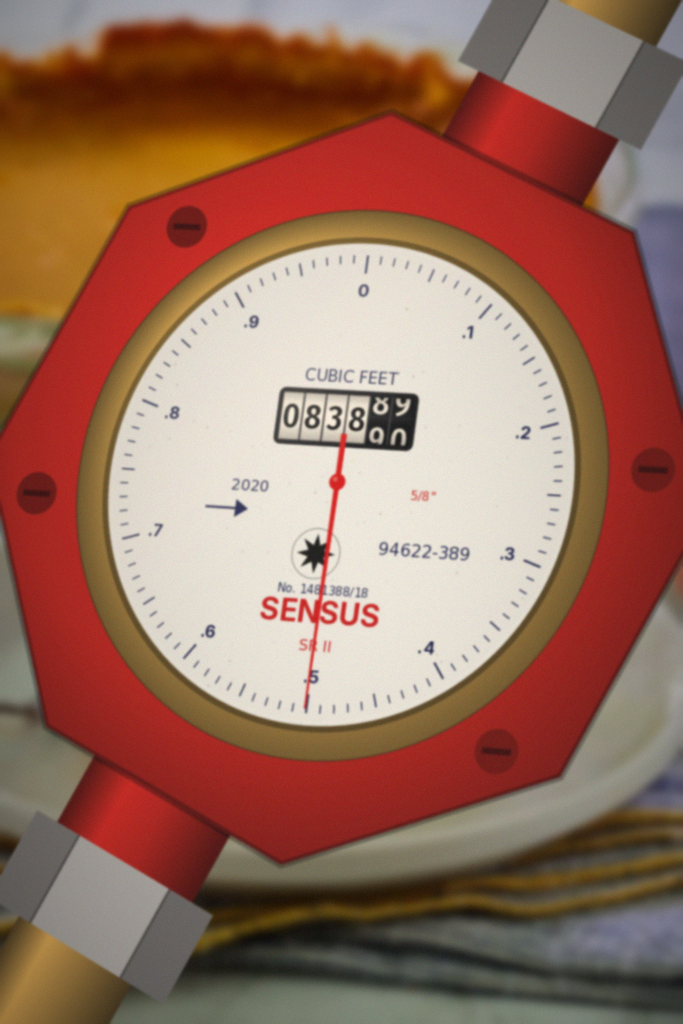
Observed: 83889.50 ft³
